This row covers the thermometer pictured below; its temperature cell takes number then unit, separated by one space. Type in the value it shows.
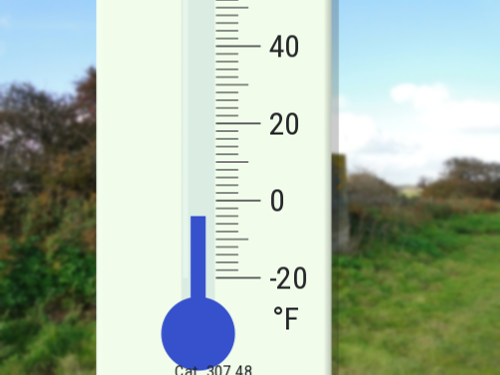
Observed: -4 °F
